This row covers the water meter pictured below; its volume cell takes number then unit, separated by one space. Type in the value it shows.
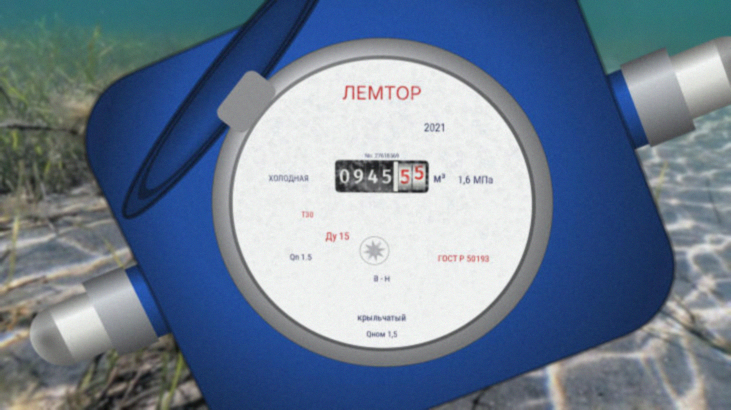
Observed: 945.55 m³
